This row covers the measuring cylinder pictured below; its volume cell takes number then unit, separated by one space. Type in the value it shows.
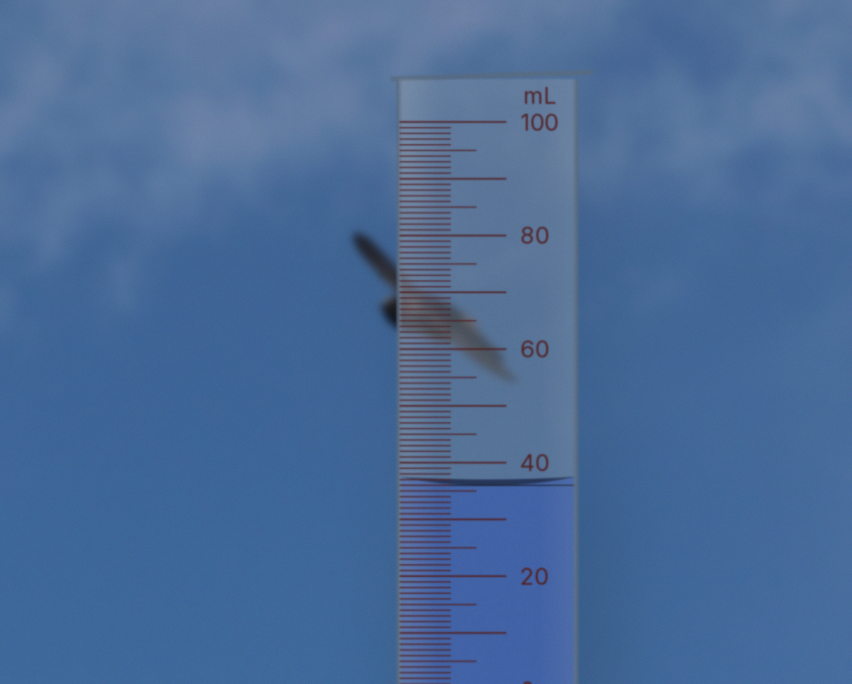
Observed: 36 mL
